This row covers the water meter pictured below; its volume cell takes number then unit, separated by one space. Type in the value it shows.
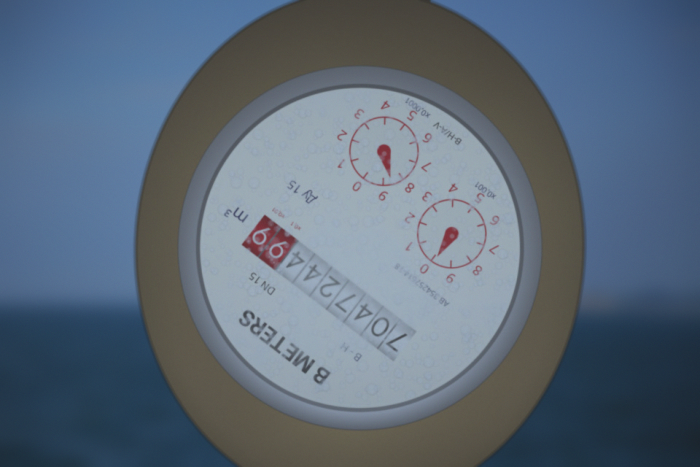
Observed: 7047244.9898 m³
